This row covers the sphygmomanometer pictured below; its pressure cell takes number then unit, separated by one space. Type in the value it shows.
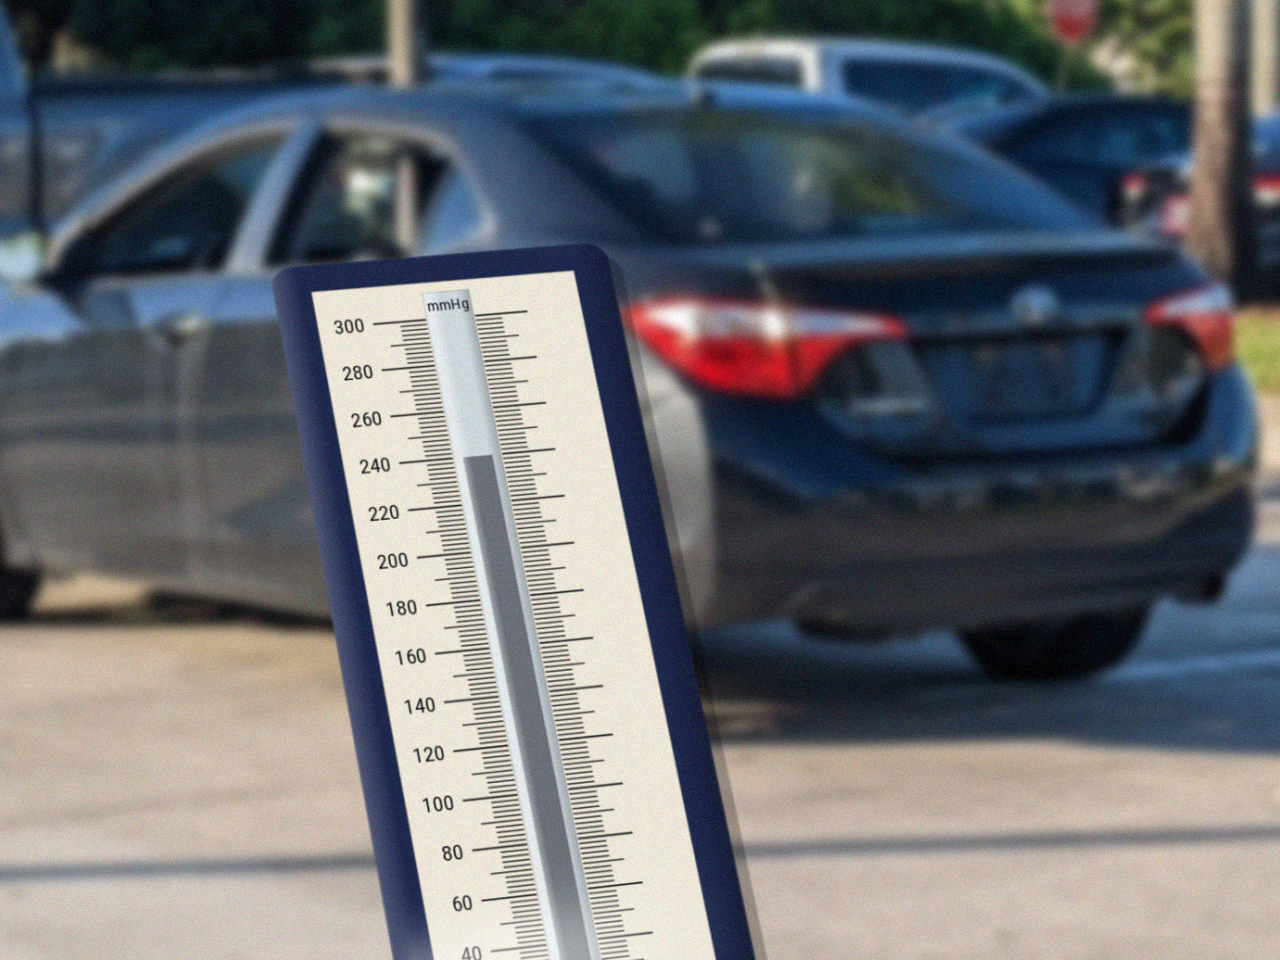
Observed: 240 mmHg
